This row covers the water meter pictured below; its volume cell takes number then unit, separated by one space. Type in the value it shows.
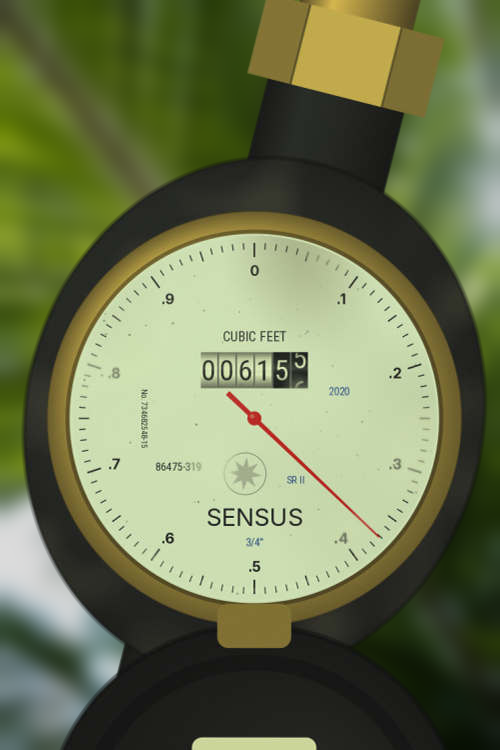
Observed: 6155.37 ft³
